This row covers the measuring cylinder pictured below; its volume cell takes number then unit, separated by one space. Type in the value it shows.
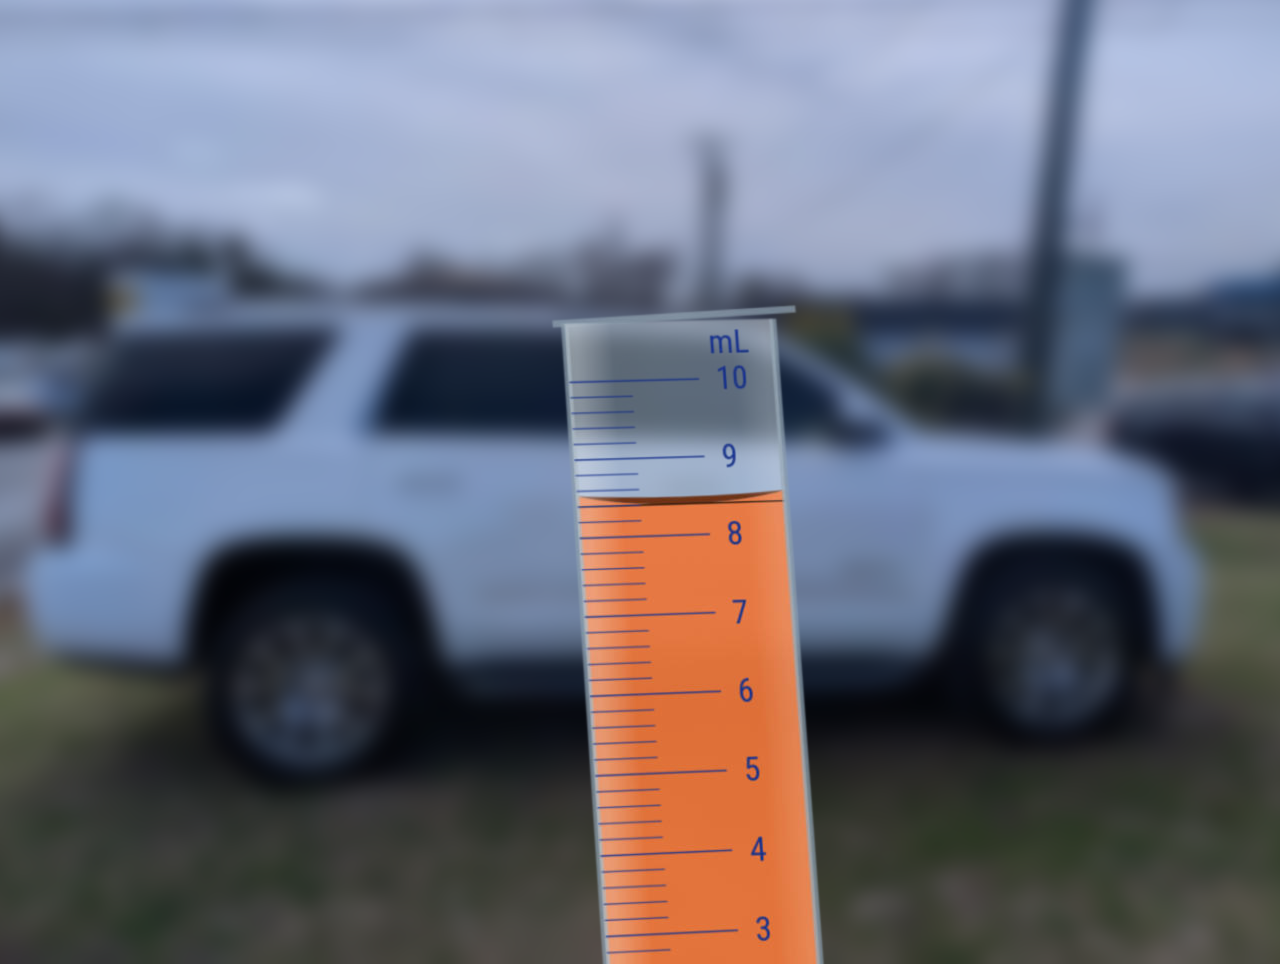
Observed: 8.4 mL
